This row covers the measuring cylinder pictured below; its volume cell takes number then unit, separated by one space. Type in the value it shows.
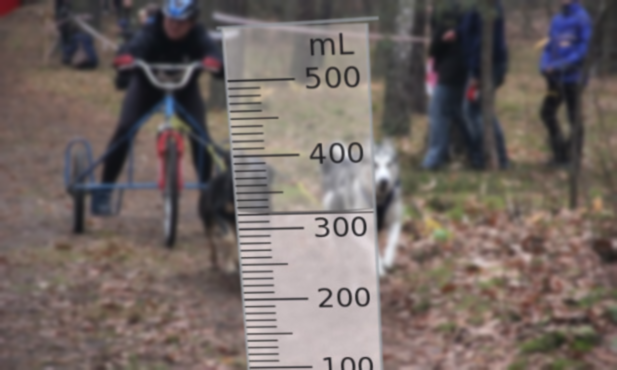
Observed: 320 mL
